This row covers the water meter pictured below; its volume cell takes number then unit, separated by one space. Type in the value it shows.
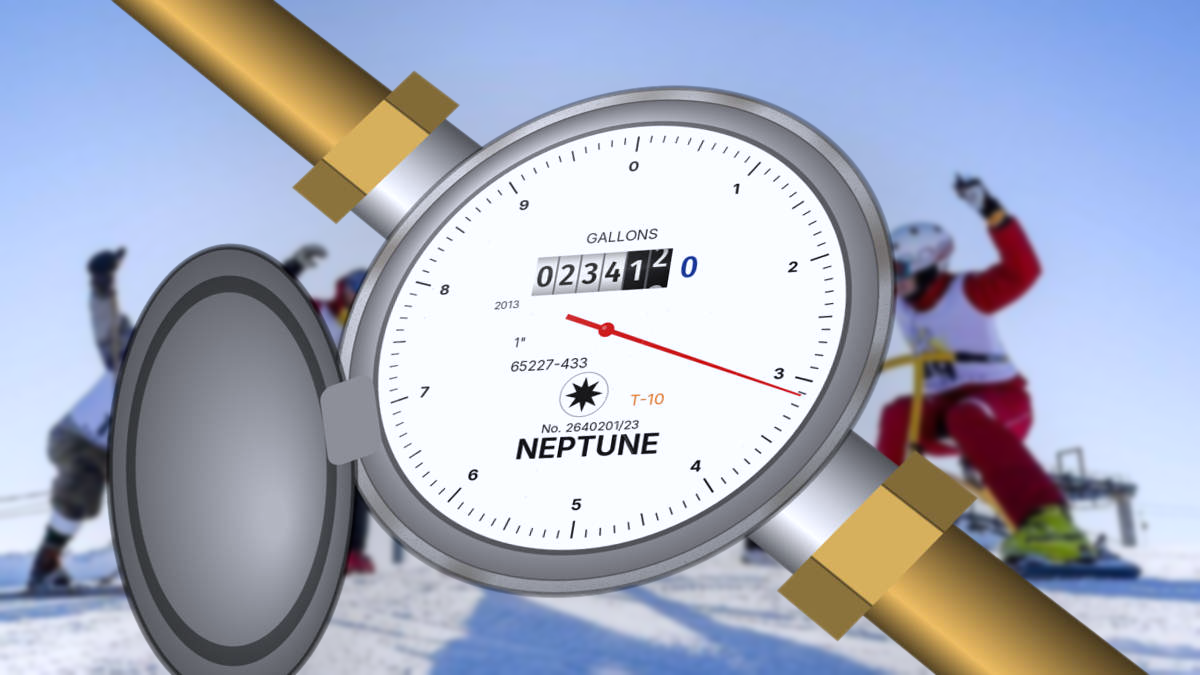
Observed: 234123.1 gal
